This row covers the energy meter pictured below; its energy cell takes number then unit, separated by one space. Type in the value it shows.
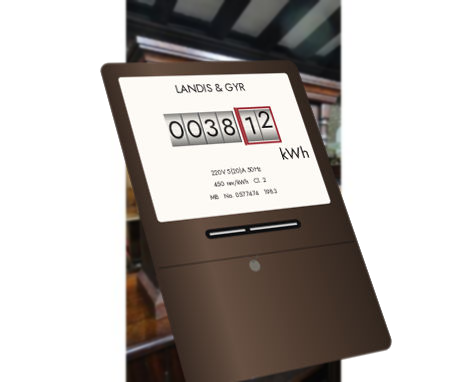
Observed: 38.12 kWh
